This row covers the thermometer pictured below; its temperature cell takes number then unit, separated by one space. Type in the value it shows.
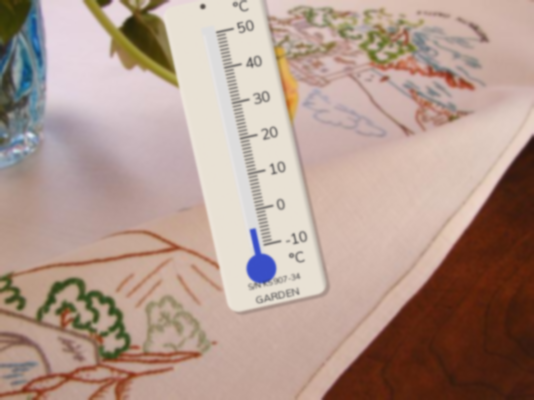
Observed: -5 °C
